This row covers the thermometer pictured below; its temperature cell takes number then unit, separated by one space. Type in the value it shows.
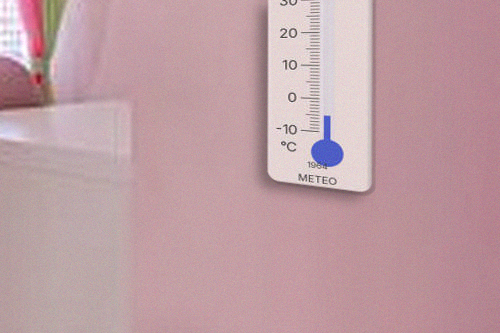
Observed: -5 °C
